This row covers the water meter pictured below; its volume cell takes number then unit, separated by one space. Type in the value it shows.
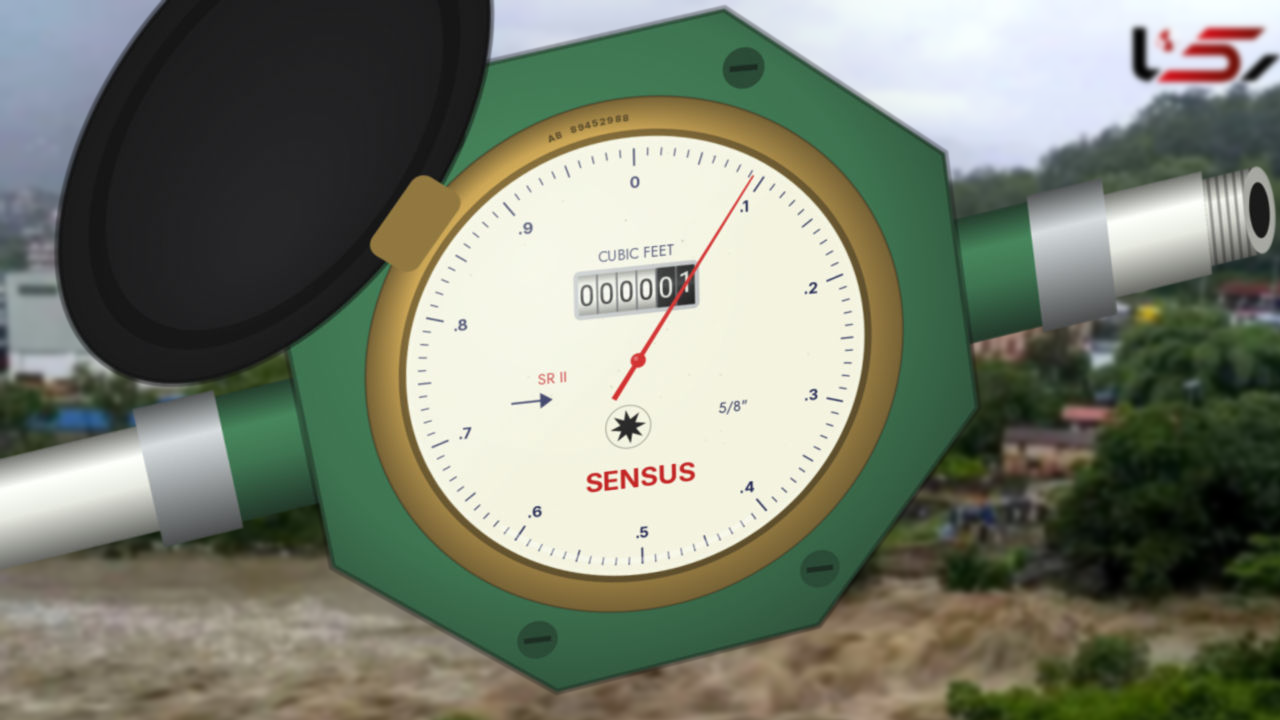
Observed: 1.09 ft³
